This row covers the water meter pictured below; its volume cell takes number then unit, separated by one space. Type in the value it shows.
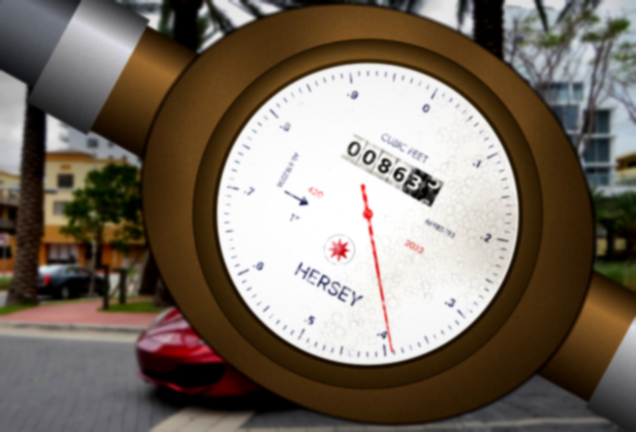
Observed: 8635.39 ft³
